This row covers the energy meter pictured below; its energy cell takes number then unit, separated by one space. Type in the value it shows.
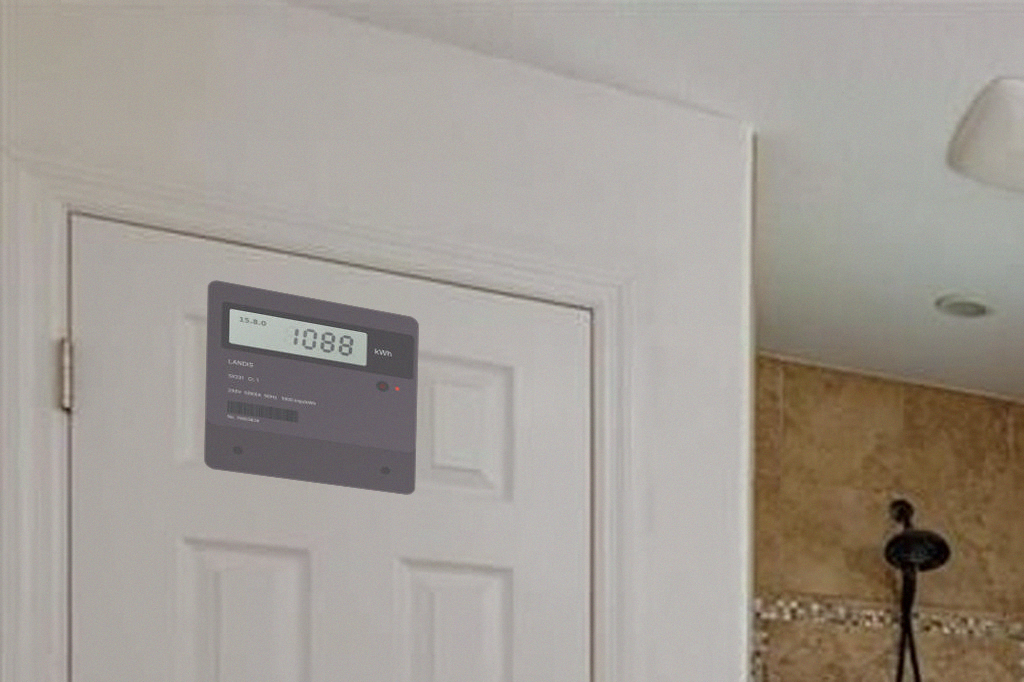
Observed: 1088 kWh
